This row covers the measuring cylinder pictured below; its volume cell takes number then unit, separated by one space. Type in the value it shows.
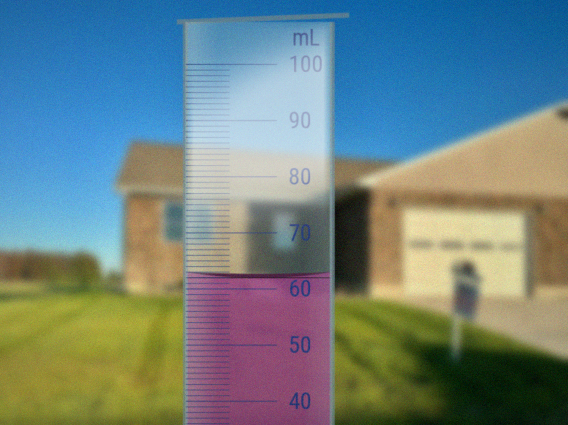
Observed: 62 mL
